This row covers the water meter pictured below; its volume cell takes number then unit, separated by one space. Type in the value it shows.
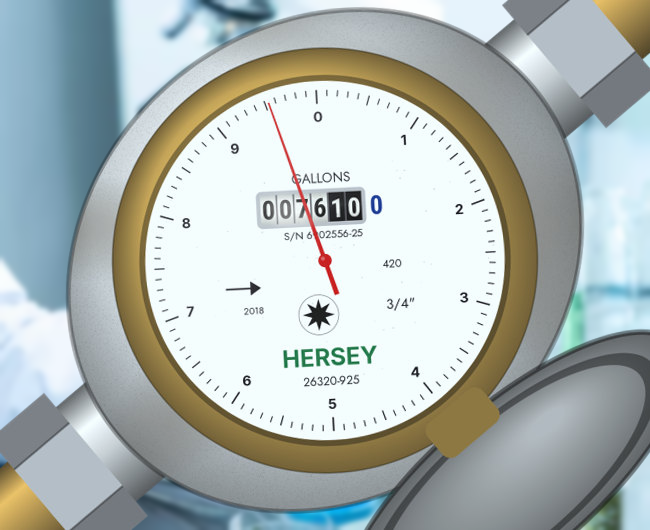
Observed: 76099.5 gal
